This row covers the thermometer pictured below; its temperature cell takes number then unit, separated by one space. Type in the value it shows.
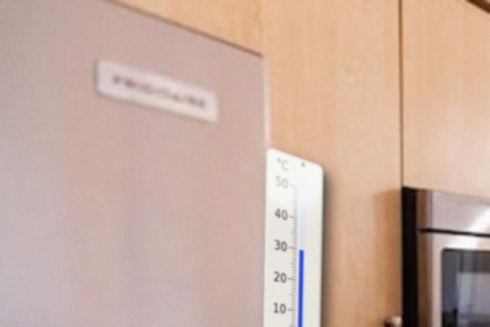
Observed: 30 °C
